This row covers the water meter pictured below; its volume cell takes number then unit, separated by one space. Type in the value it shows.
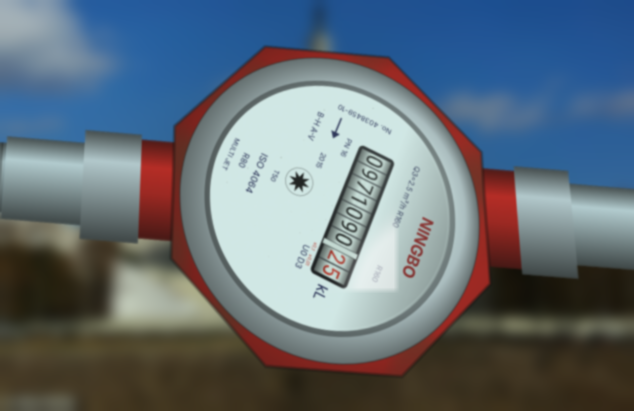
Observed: 971090.25 kL
